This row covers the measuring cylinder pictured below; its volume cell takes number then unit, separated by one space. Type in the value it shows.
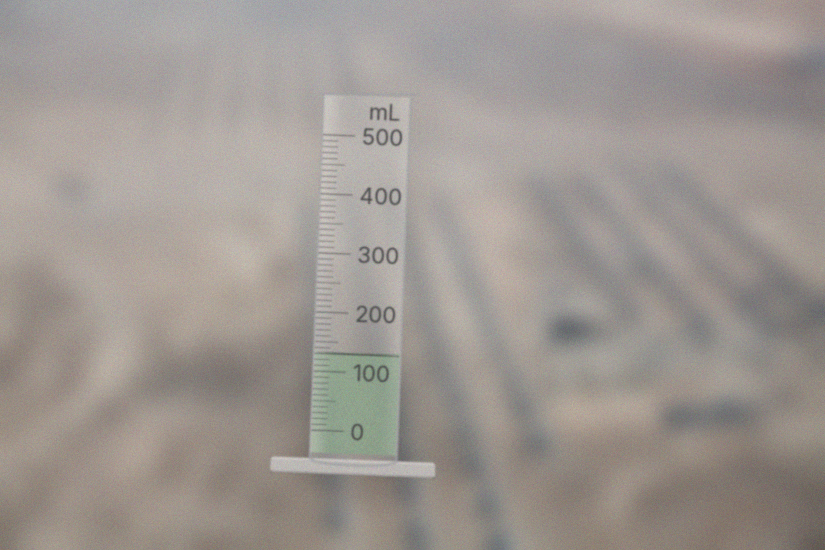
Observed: 130 mL
